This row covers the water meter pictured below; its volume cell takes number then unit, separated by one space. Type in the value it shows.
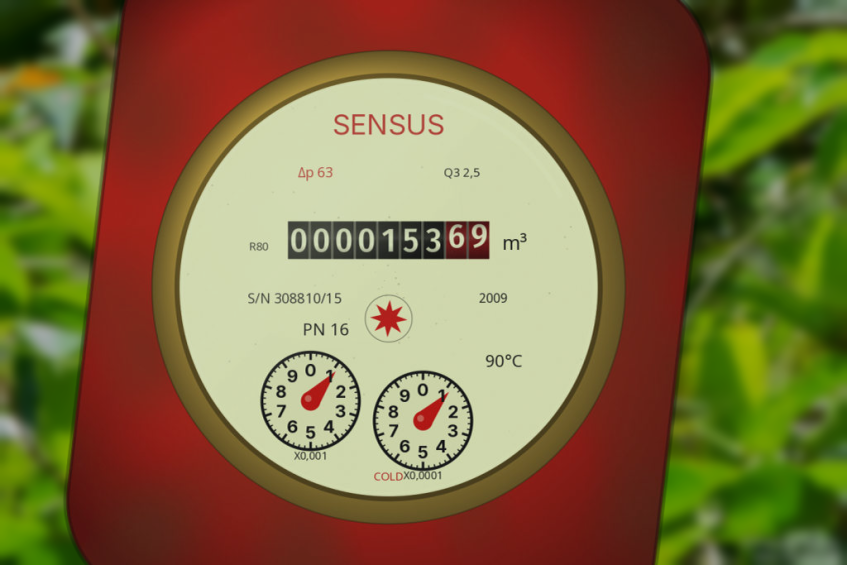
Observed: 153.6911 m³
